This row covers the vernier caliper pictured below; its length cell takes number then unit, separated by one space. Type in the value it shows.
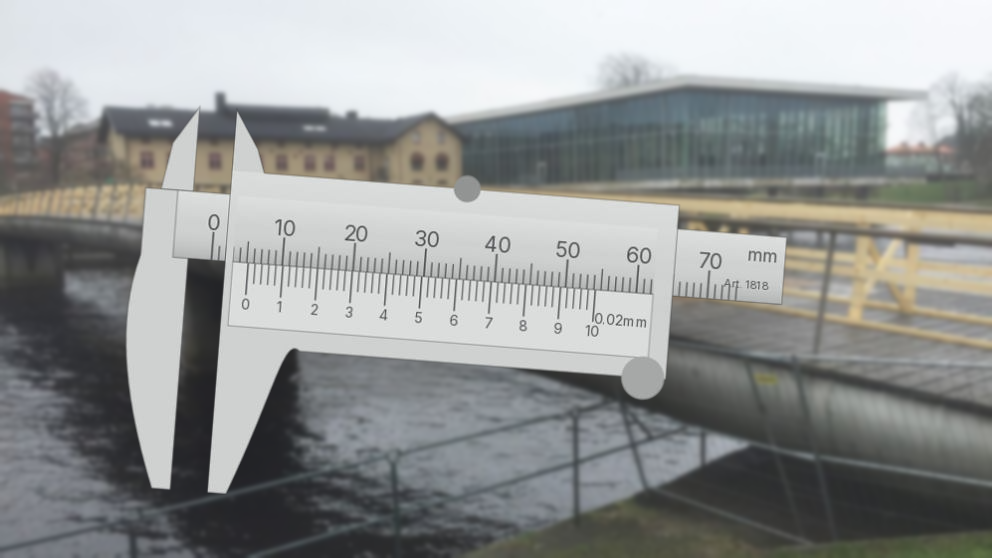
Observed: 5.2 mm
